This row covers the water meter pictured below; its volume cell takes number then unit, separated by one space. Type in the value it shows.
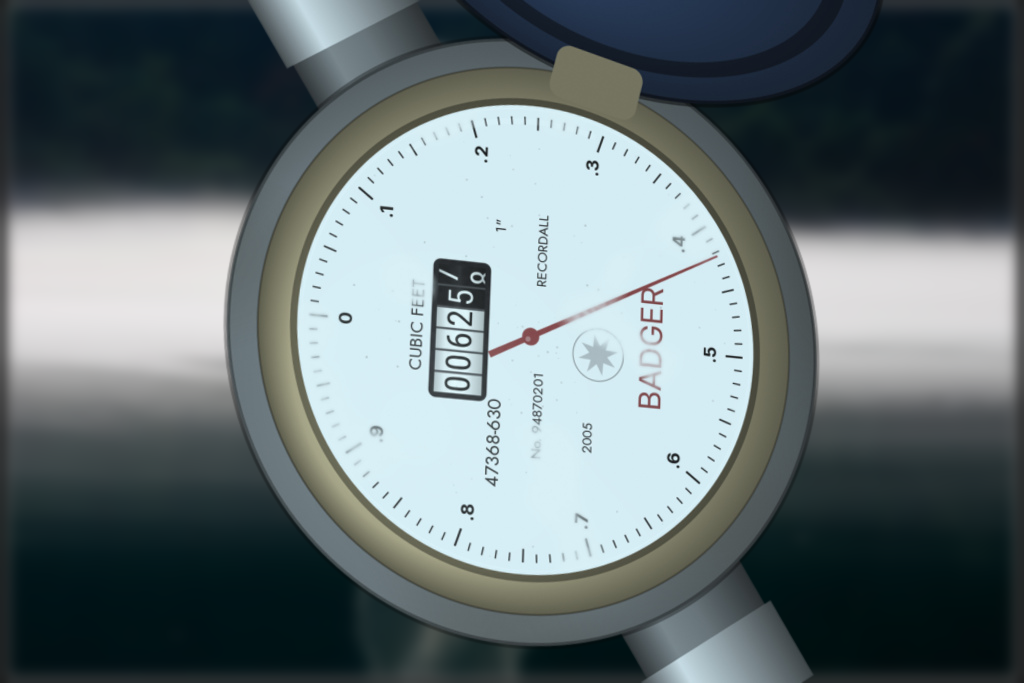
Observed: 6257.42 ft³
